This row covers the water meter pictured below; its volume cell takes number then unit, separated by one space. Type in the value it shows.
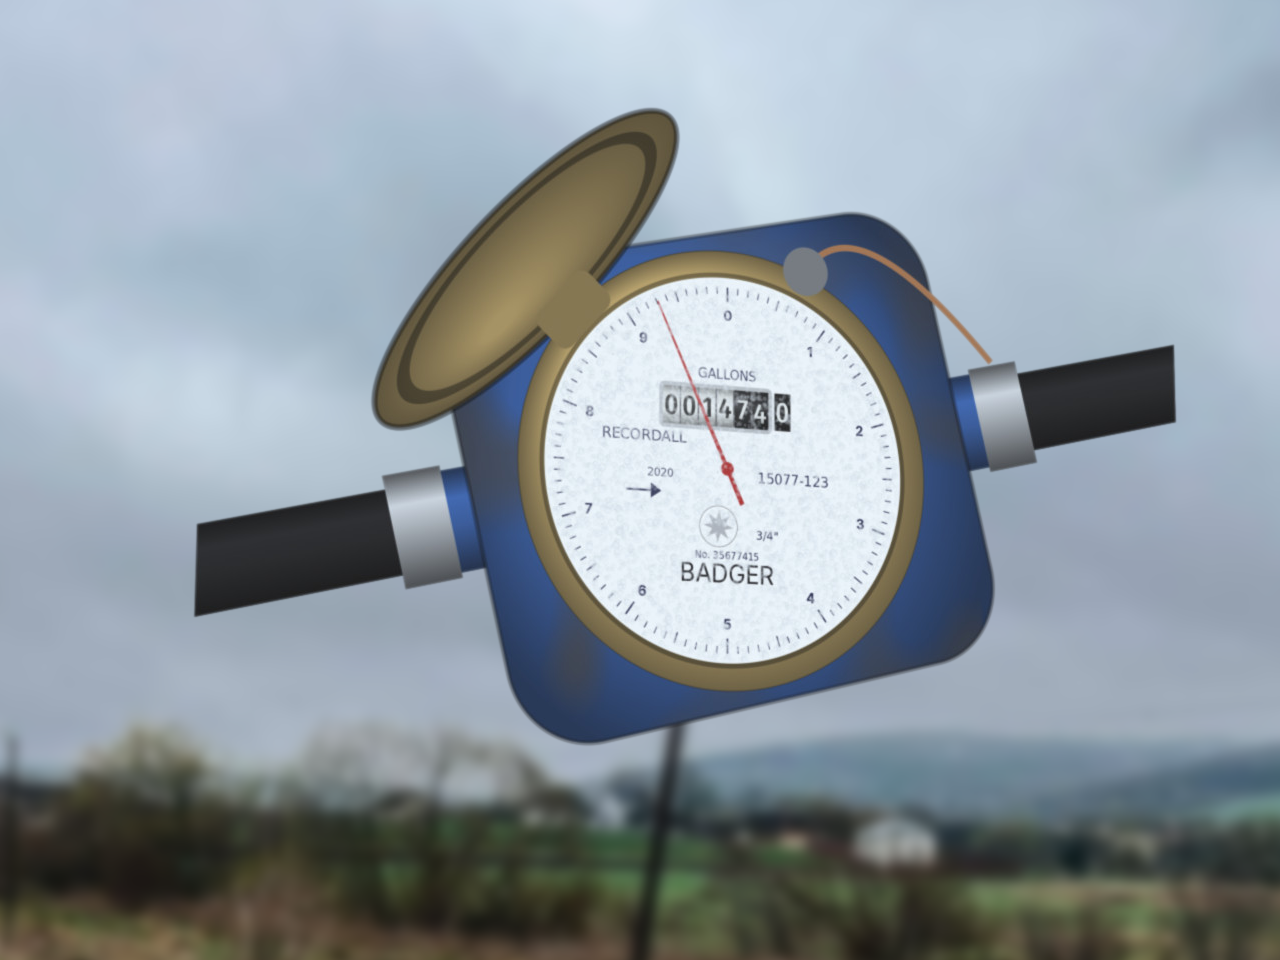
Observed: 14739.3 gal
